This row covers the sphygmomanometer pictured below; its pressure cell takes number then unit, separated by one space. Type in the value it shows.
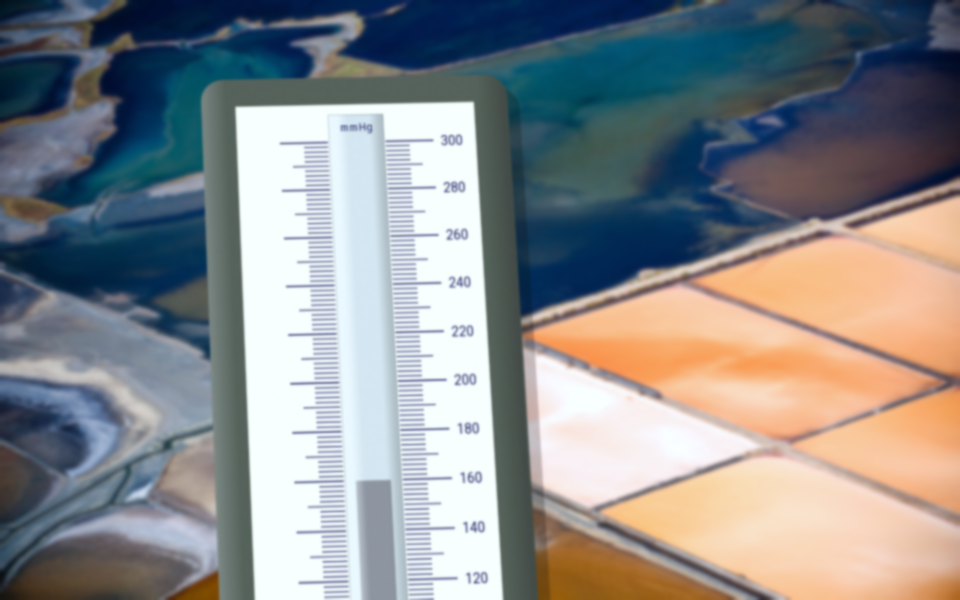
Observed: 160 mmHg
